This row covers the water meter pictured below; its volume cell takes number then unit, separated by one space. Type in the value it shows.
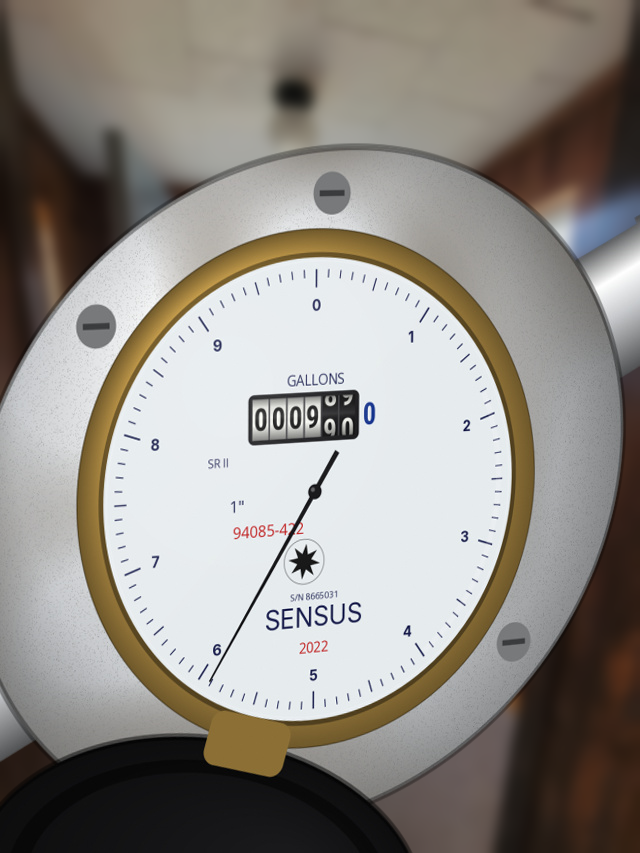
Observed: 9895.9 gal
